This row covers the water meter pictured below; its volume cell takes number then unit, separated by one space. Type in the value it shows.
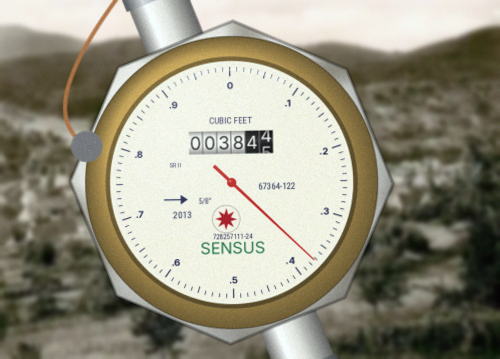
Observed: 3844.37 ft³
